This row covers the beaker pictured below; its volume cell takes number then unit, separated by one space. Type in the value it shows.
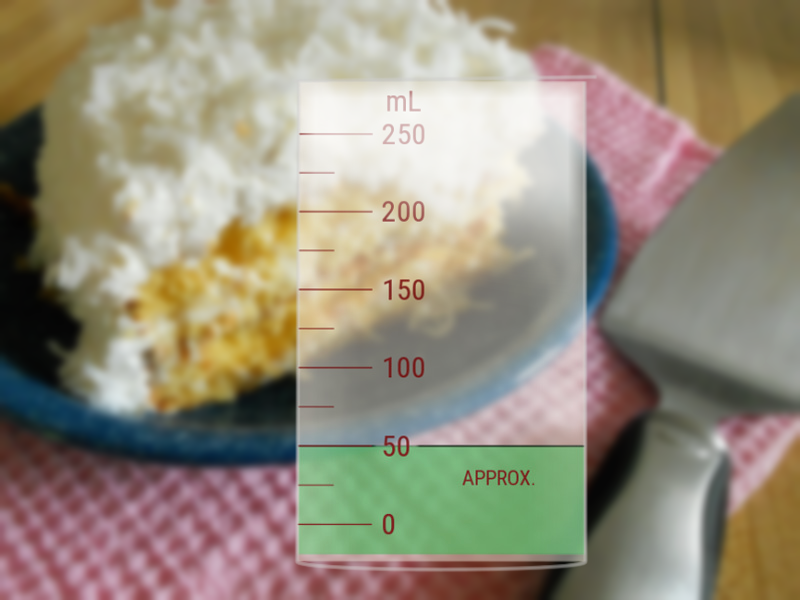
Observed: 50 mL
